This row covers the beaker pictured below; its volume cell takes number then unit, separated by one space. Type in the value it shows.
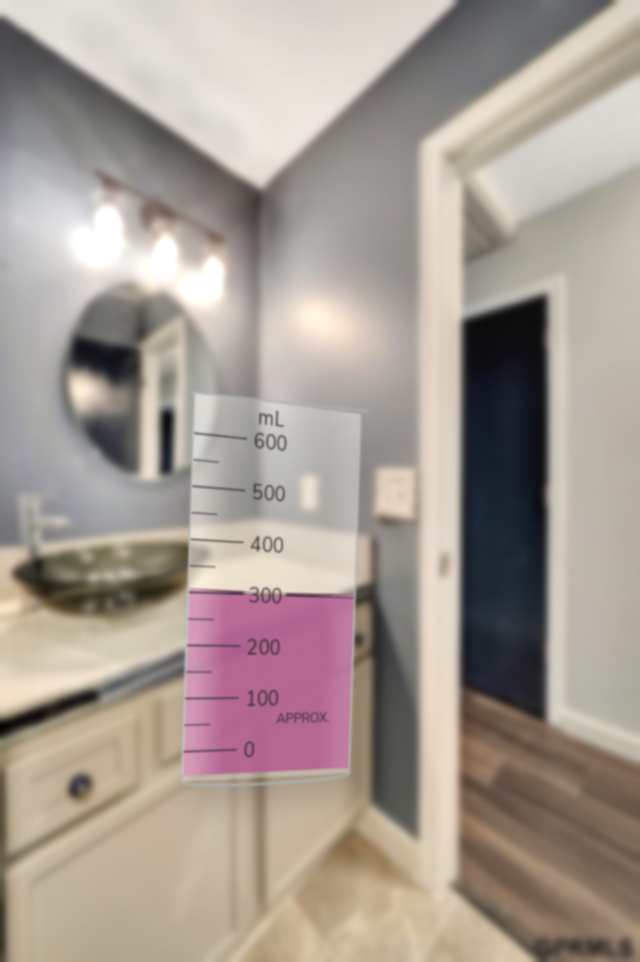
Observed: 300 mL
